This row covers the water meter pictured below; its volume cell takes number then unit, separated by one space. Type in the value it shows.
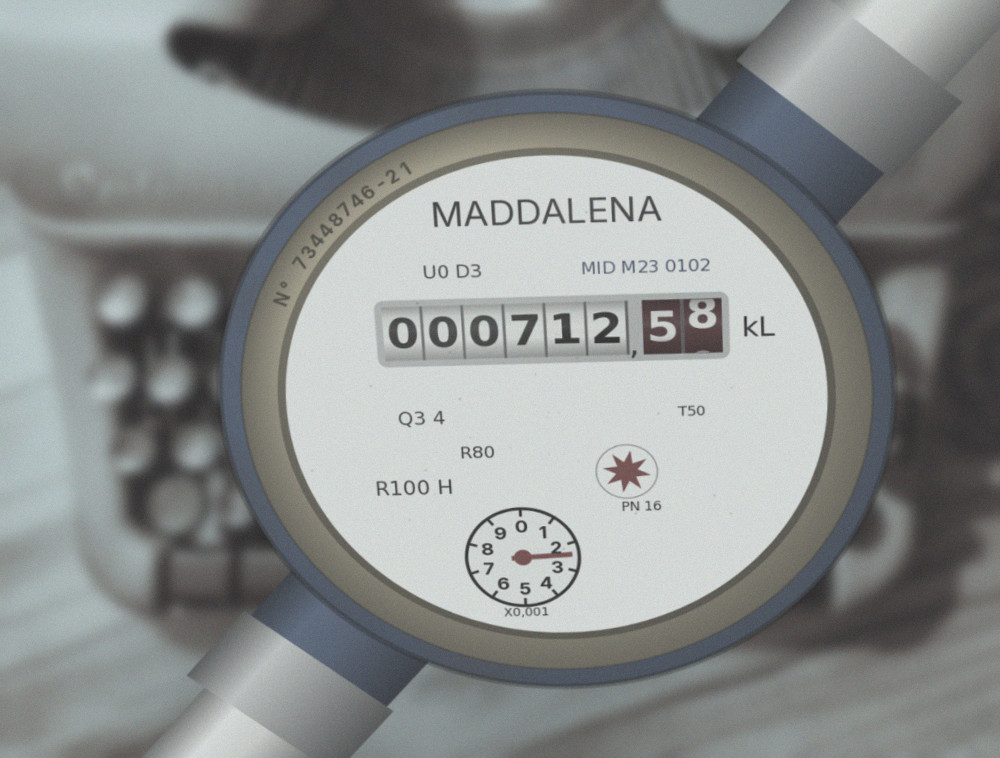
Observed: 712.582 kL
